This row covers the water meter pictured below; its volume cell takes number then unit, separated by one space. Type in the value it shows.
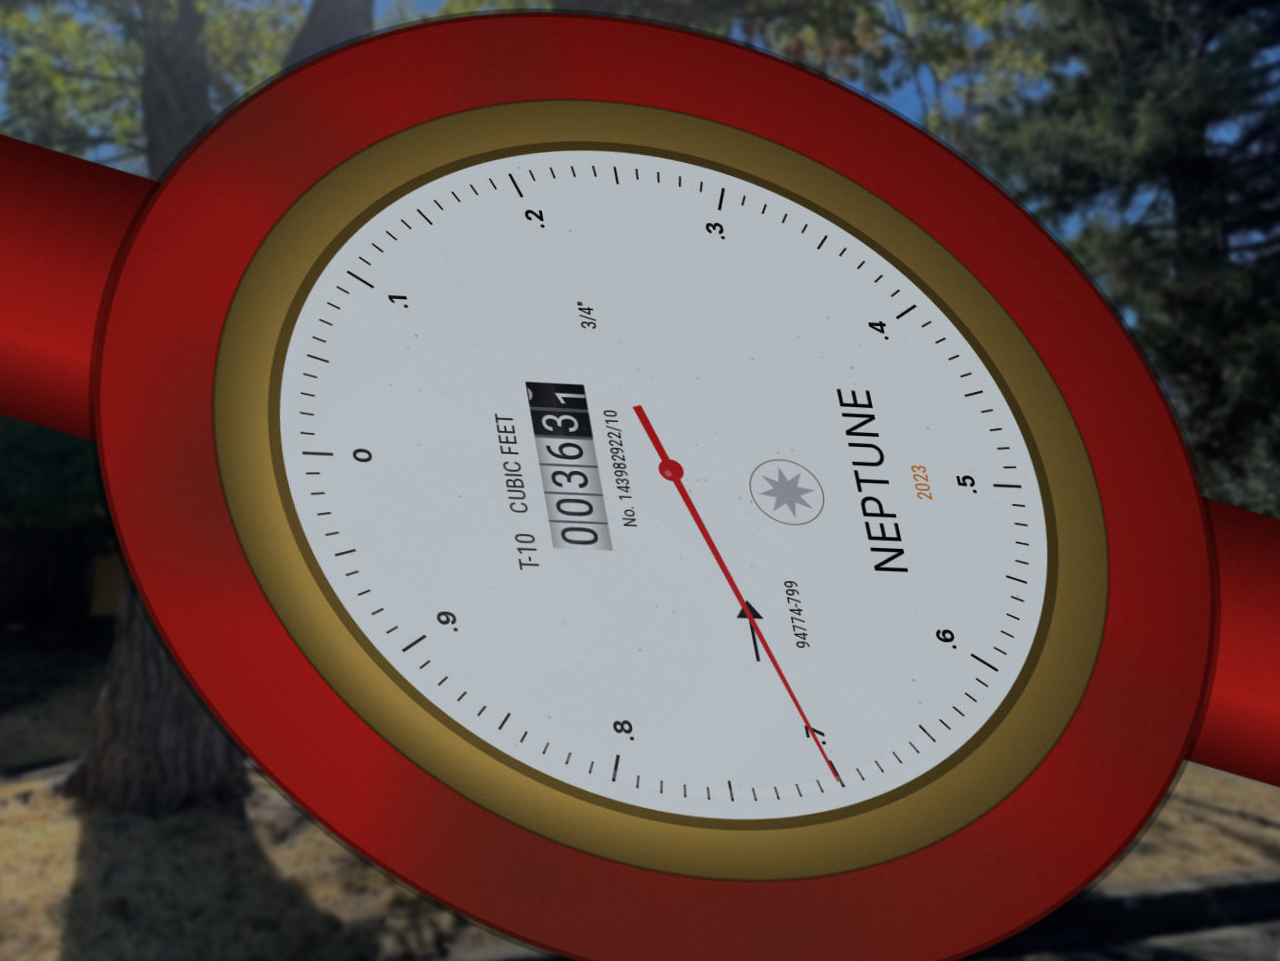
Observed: 3630.70 ft³
